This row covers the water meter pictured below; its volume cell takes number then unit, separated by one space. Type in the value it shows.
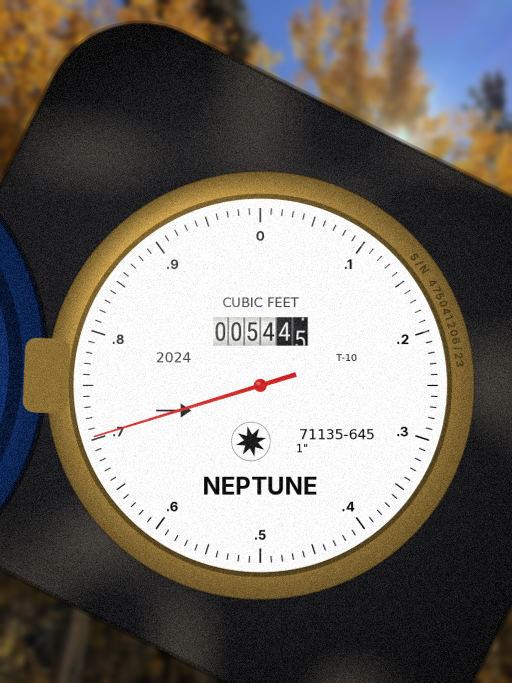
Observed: 5444.70 ft³
